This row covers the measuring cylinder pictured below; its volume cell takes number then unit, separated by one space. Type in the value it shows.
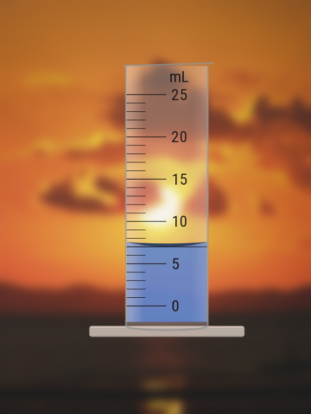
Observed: 7 mL
